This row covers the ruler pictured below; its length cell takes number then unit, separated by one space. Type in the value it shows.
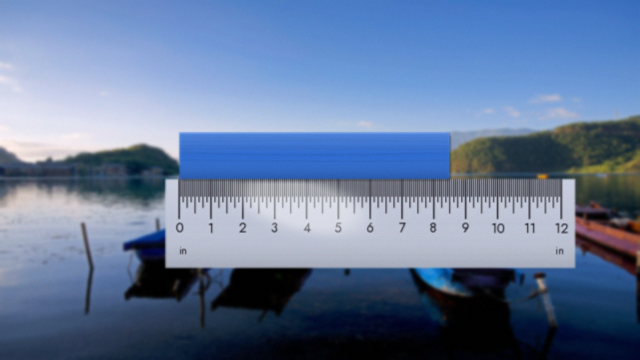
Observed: 8.5 in
